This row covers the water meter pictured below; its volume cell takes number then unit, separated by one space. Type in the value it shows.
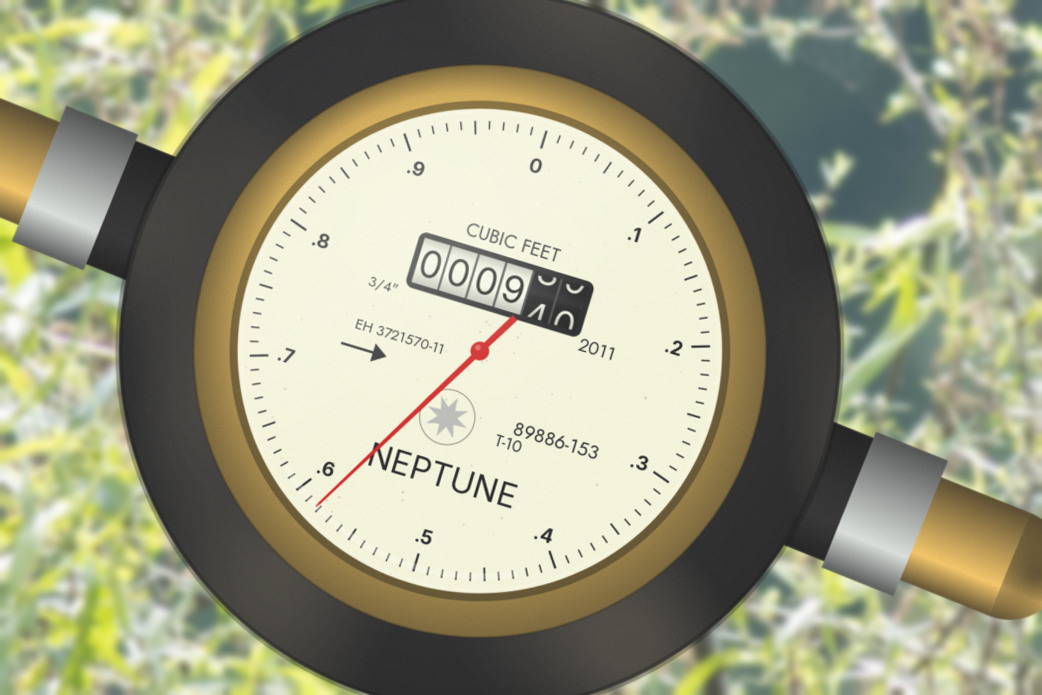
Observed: 939.58 ft³
